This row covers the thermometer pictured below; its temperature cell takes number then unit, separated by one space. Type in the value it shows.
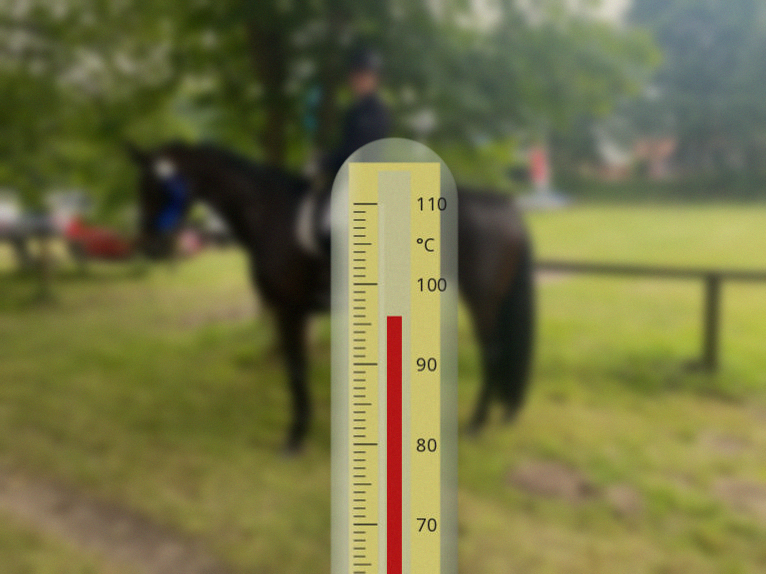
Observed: 96 °C
